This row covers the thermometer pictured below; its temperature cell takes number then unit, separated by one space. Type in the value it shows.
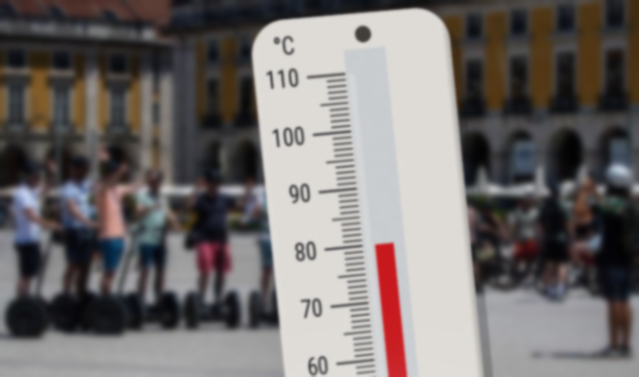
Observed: 80 °C
